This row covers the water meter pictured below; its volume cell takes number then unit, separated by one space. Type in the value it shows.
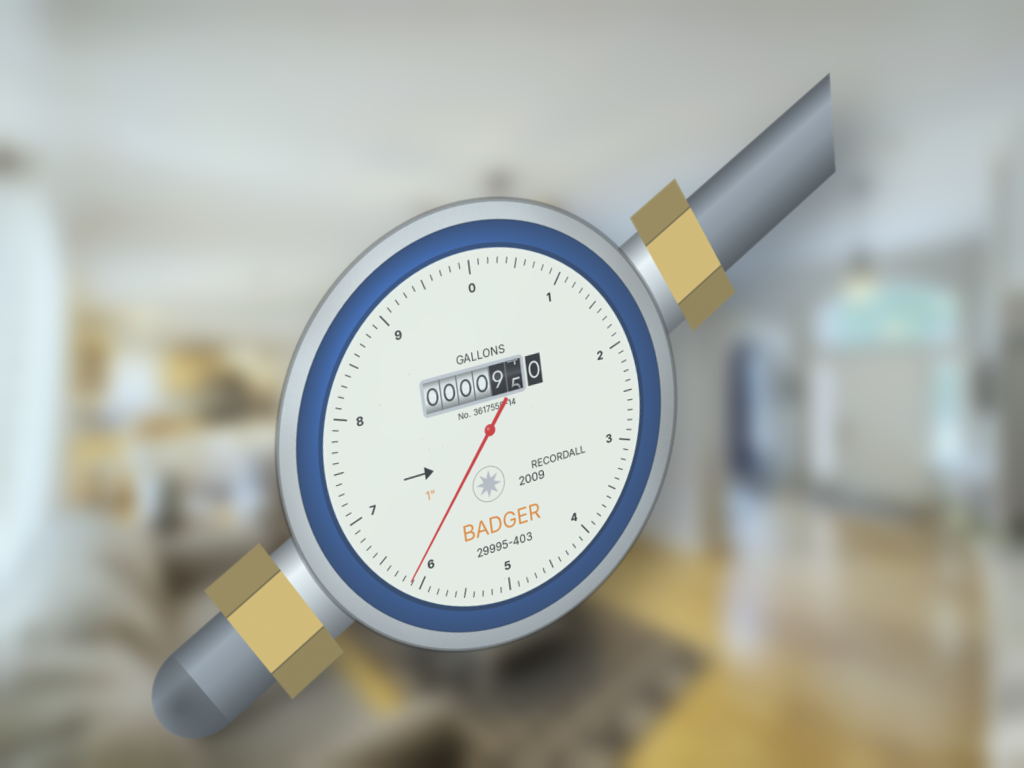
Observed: 946.1 gal
